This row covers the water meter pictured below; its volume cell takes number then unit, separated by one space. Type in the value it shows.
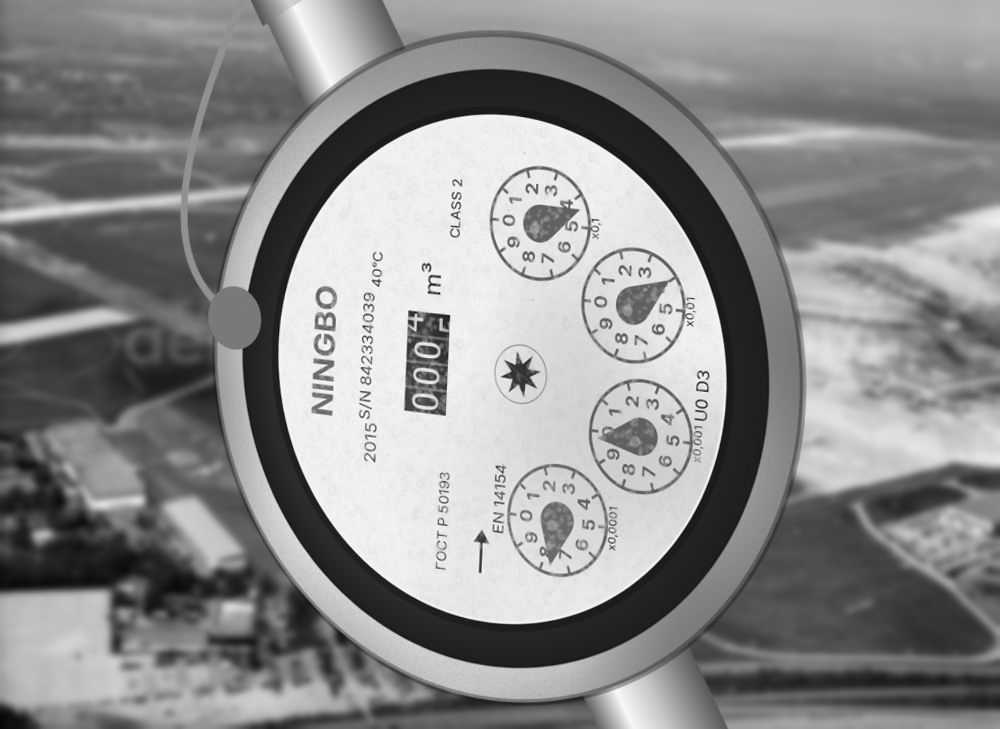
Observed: 4.4397 m³
